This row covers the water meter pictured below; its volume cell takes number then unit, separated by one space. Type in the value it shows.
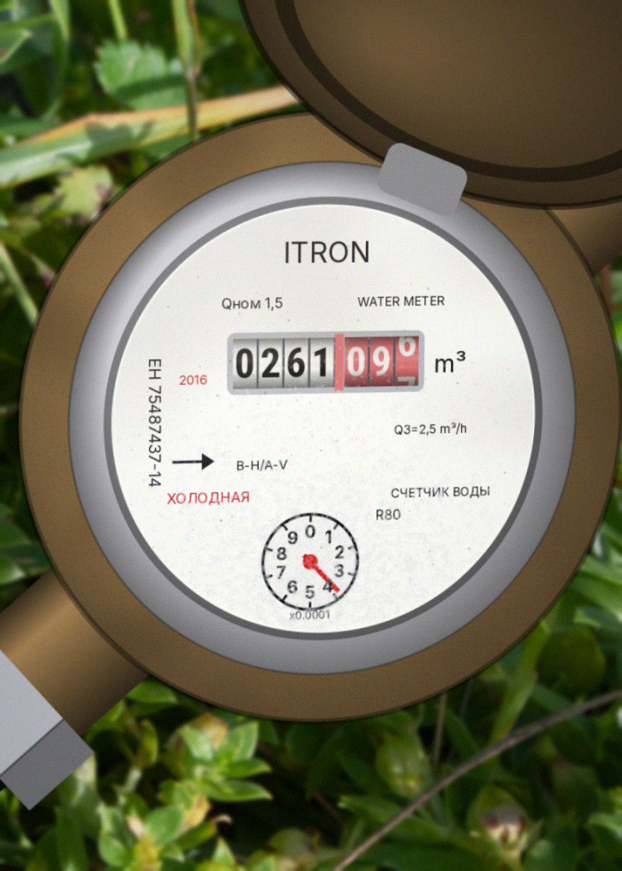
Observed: 261.0963 m³
